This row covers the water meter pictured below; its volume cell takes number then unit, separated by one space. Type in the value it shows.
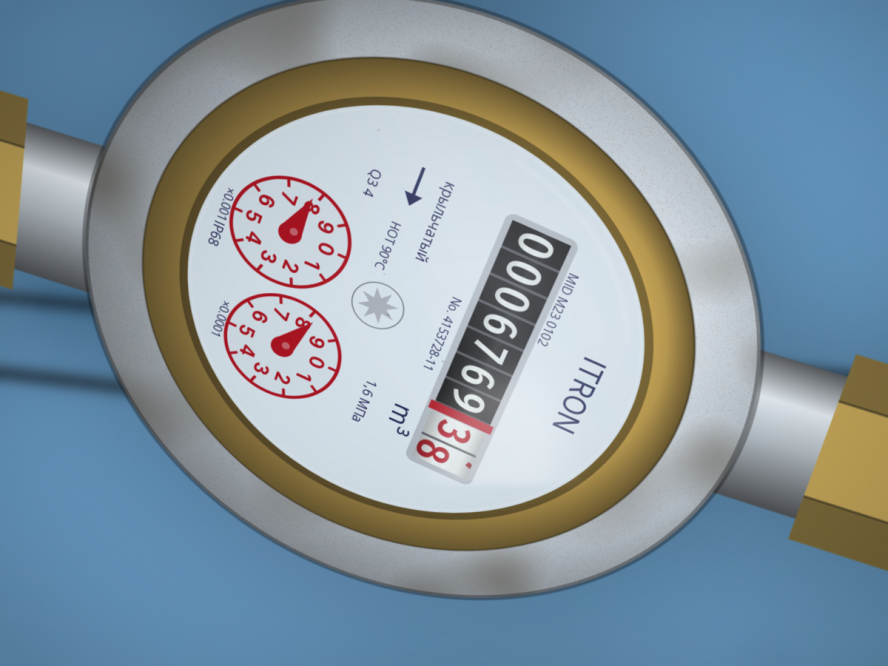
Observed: 6769.3778 m³
